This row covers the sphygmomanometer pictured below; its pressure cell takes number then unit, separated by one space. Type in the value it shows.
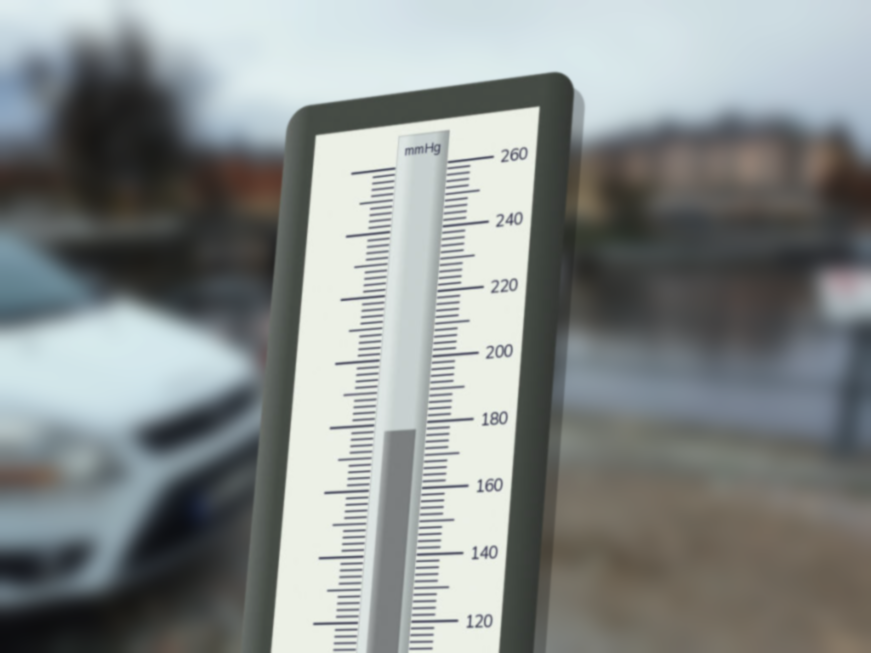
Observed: 178 mmHg
